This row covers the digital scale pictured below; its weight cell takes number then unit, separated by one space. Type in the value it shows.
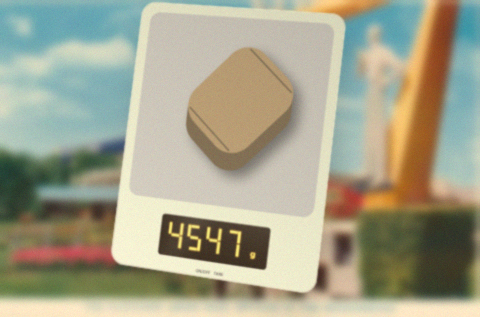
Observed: 4547 g
